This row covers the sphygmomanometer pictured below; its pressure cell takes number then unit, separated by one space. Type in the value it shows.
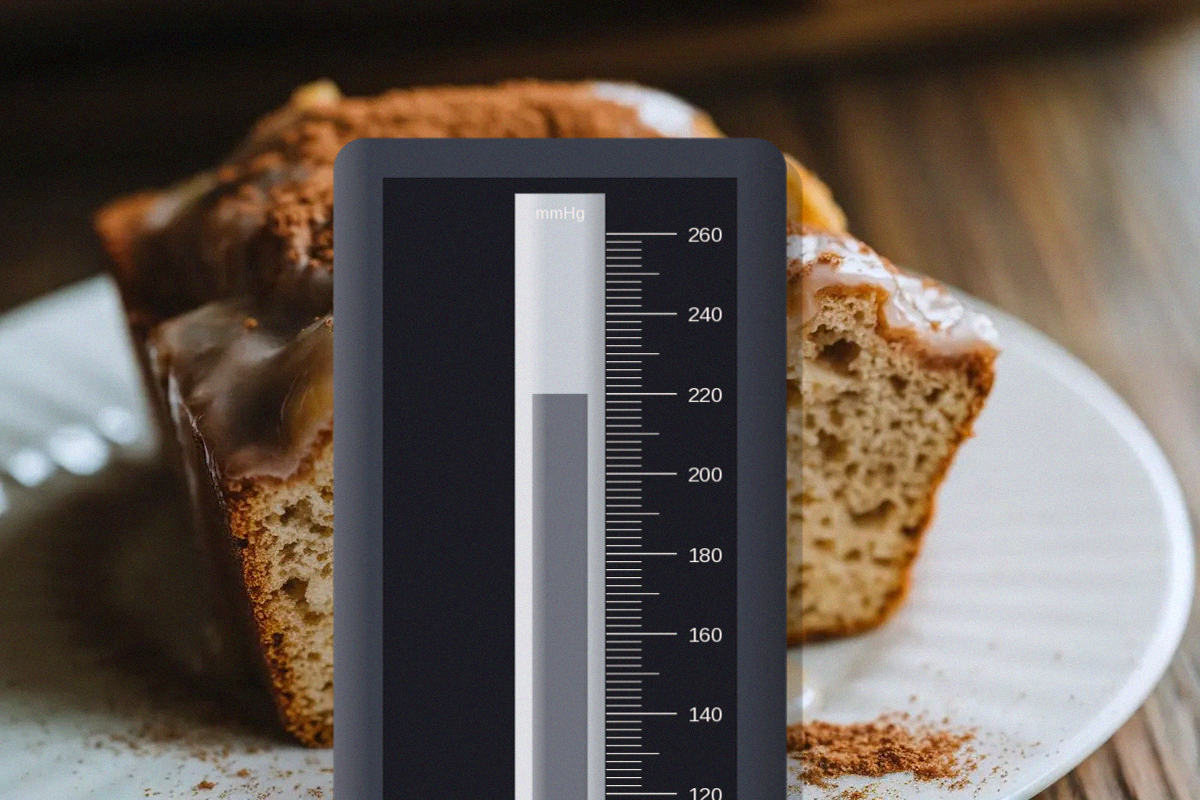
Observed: 220 mmHg
